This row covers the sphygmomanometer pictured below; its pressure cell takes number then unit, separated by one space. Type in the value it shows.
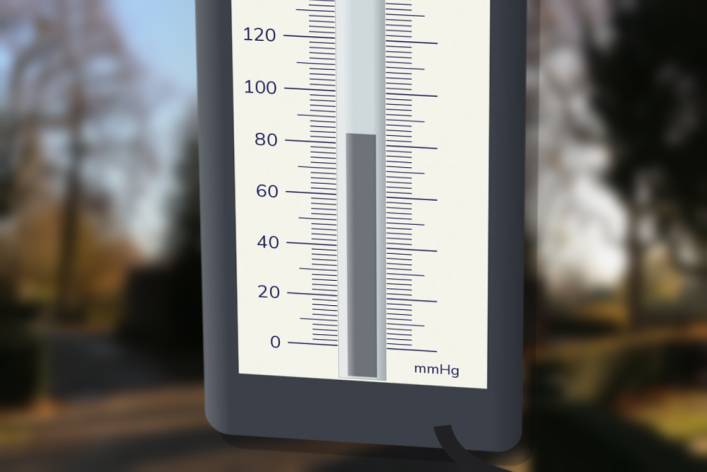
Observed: 84 mmHg
